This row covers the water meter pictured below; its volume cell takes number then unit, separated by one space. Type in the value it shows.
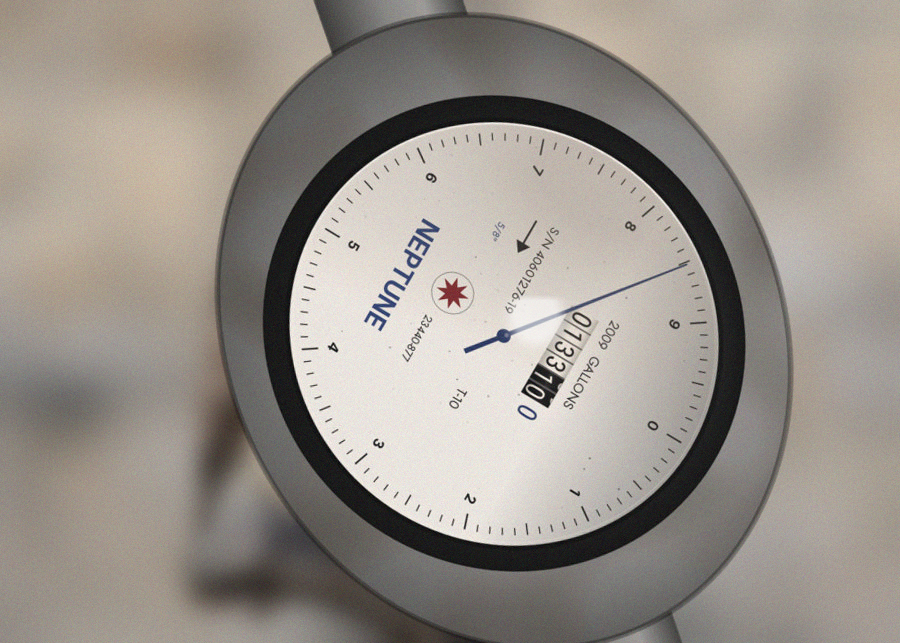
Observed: 133098.5 gal
